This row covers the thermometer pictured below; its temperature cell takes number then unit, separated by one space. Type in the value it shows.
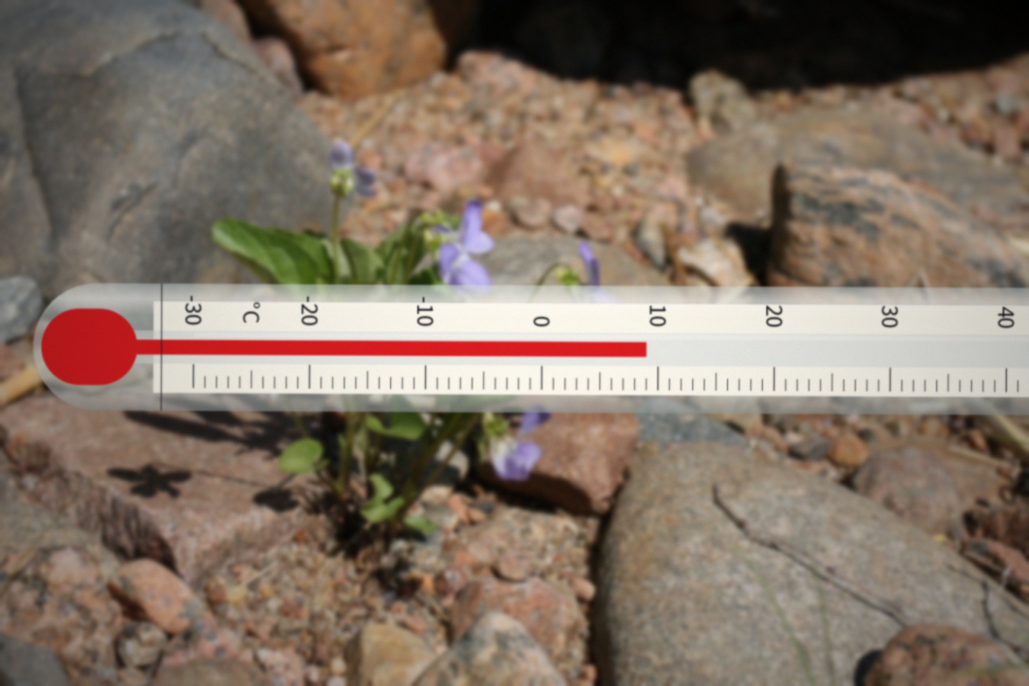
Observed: 9 °C
